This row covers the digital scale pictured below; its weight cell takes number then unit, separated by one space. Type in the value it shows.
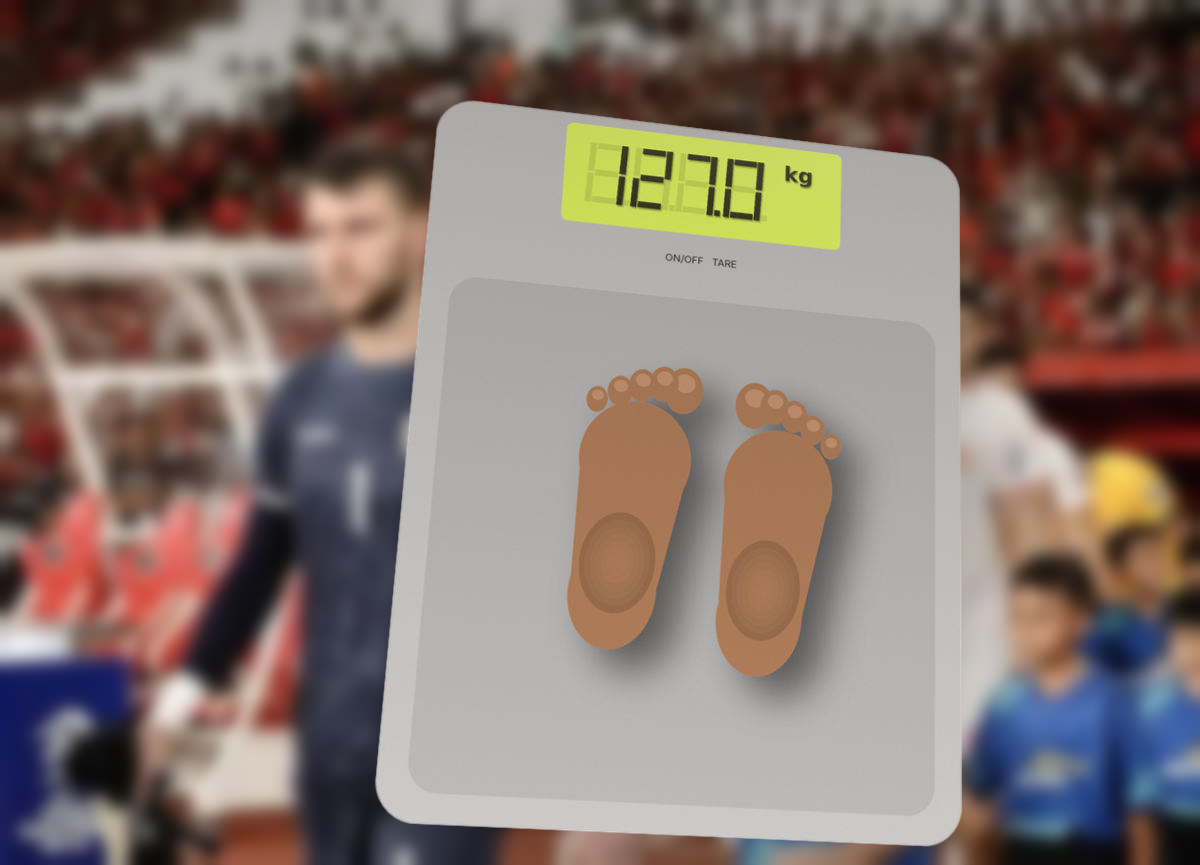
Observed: 127.0 kg
